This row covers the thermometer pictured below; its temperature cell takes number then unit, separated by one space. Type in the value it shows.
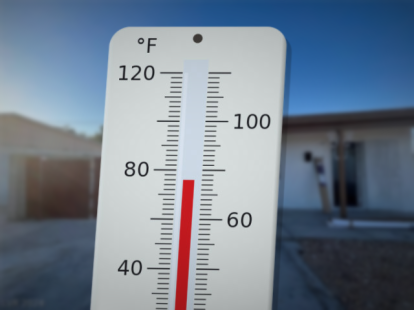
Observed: 76 °F
